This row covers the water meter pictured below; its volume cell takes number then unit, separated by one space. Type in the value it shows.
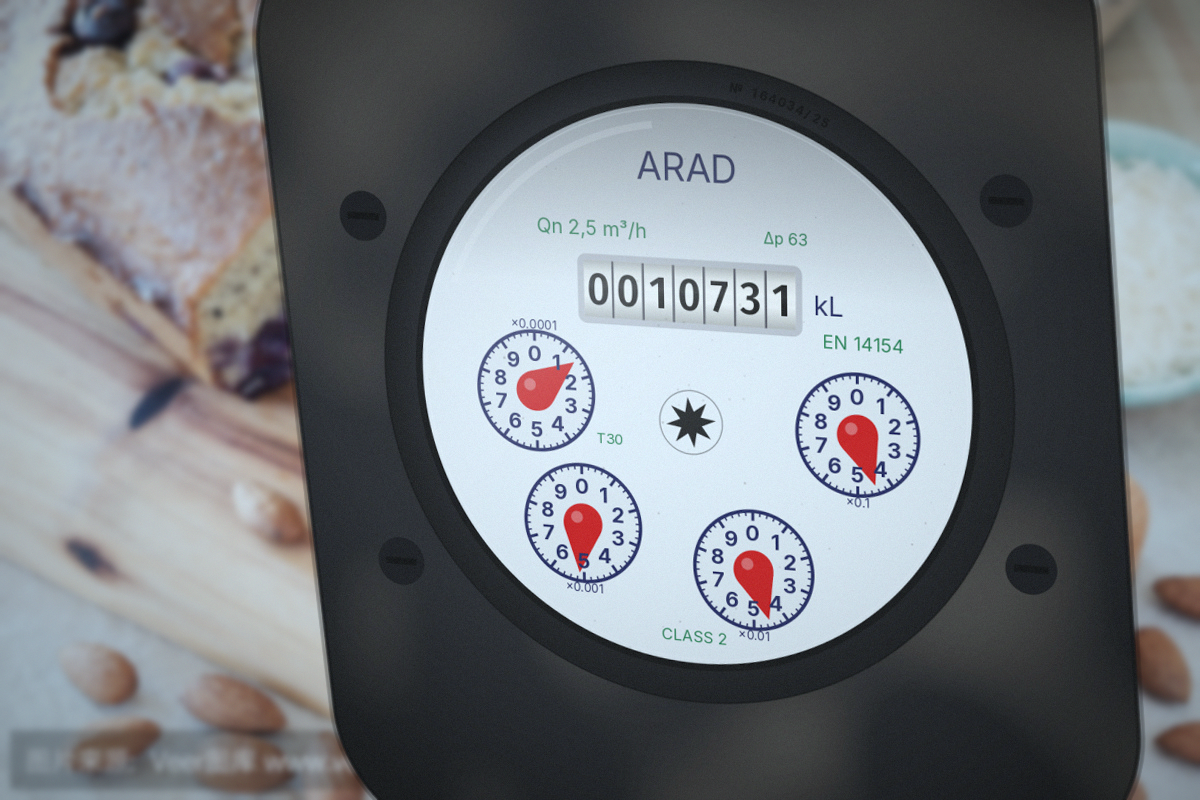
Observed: 10731.4451 kL
